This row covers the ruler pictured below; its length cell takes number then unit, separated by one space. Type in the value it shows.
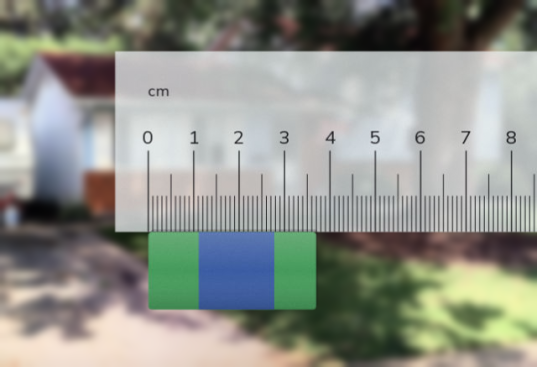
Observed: 3.7 cm
